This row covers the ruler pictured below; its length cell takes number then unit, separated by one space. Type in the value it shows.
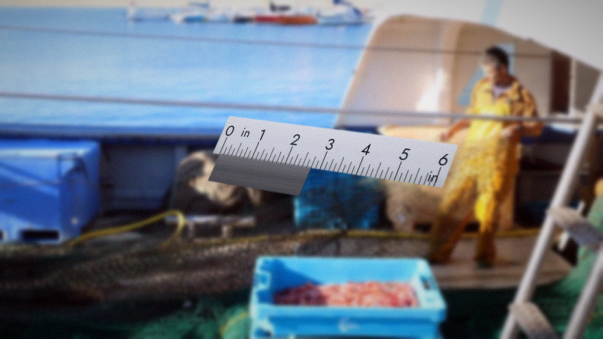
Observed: 2.75 in
